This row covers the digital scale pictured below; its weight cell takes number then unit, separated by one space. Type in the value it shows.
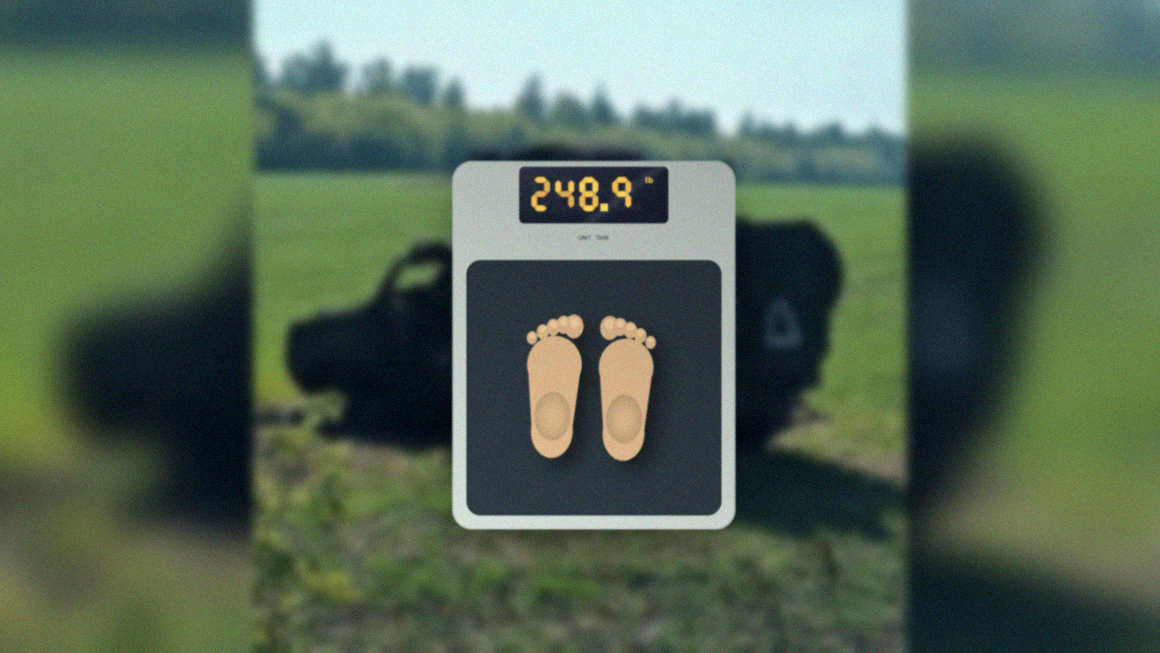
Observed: 248.9 lb
